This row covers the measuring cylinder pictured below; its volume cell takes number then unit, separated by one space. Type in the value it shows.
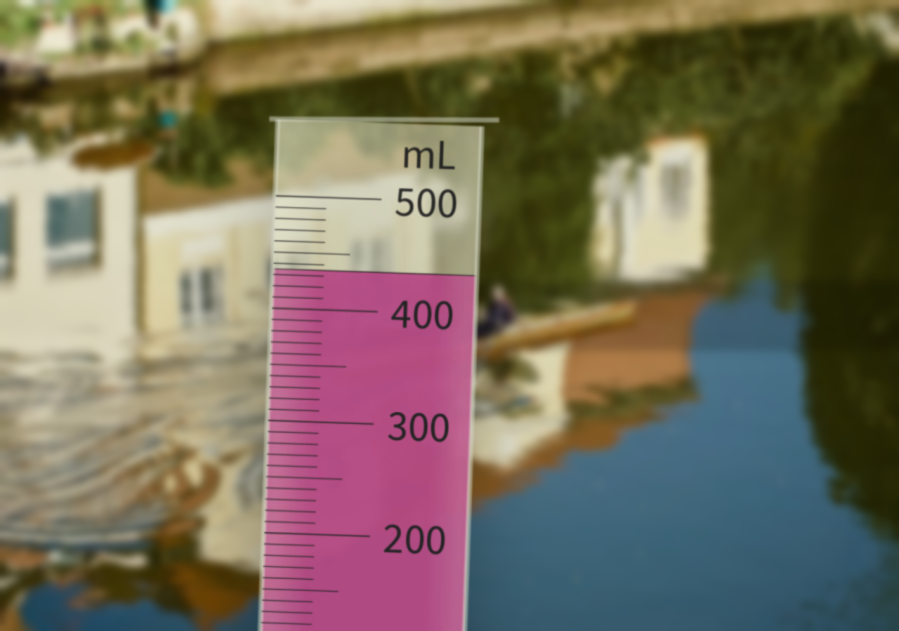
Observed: 435 mL
